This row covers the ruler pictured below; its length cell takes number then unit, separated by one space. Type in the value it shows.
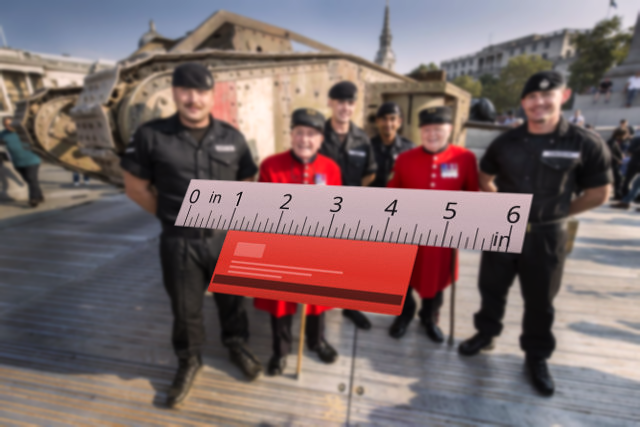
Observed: 3.625 in
